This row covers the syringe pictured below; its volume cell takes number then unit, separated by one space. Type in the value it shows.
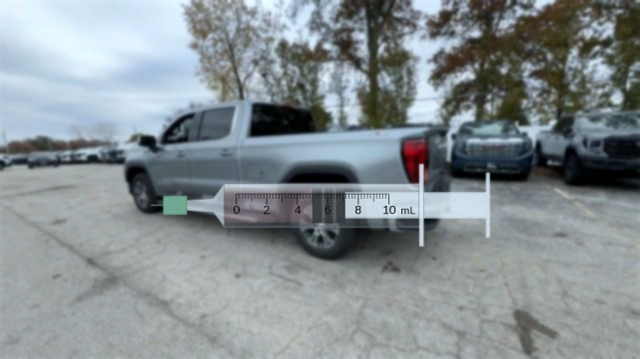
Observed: 5 mL
